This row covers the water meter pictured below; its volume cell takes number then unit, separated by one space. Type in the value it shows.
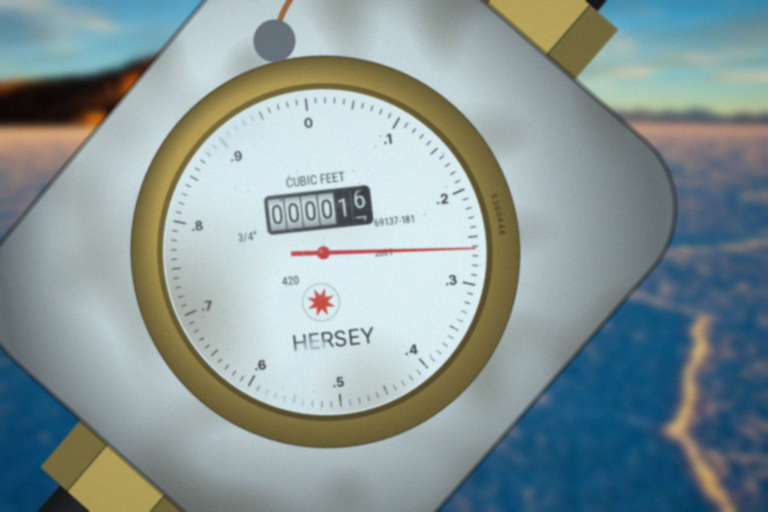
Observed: 16.26 ft³
